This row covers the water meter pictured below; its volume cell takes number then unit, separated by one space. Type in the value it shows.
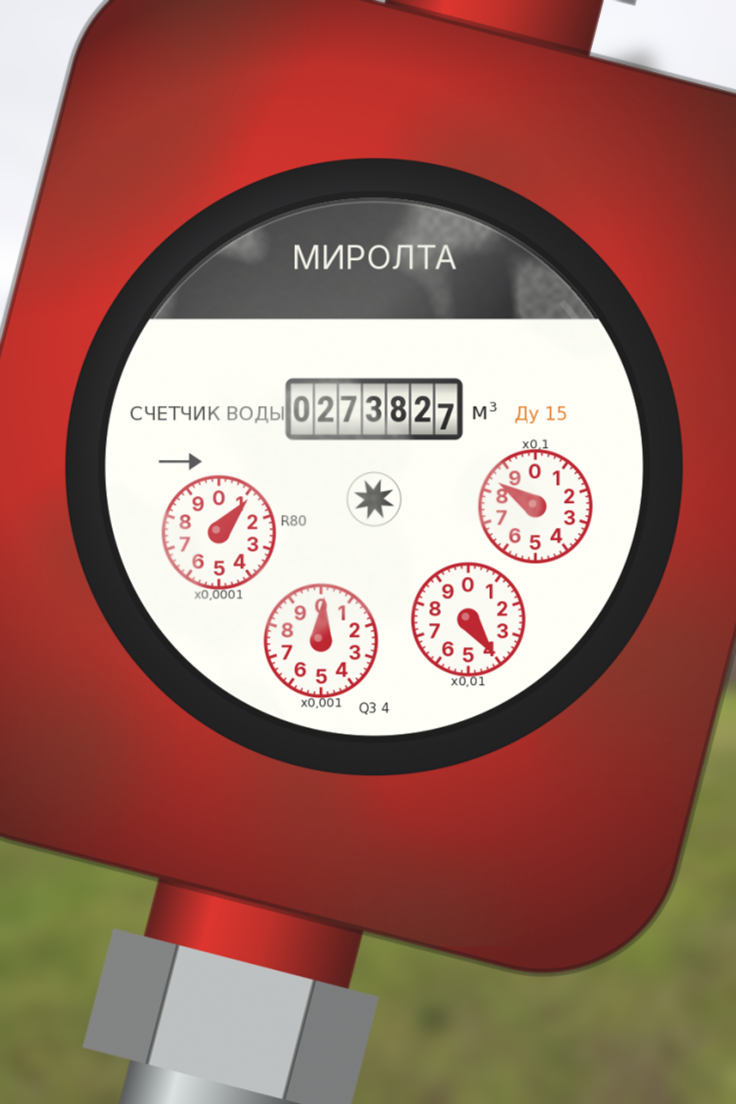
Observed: 273826.8401 m³
